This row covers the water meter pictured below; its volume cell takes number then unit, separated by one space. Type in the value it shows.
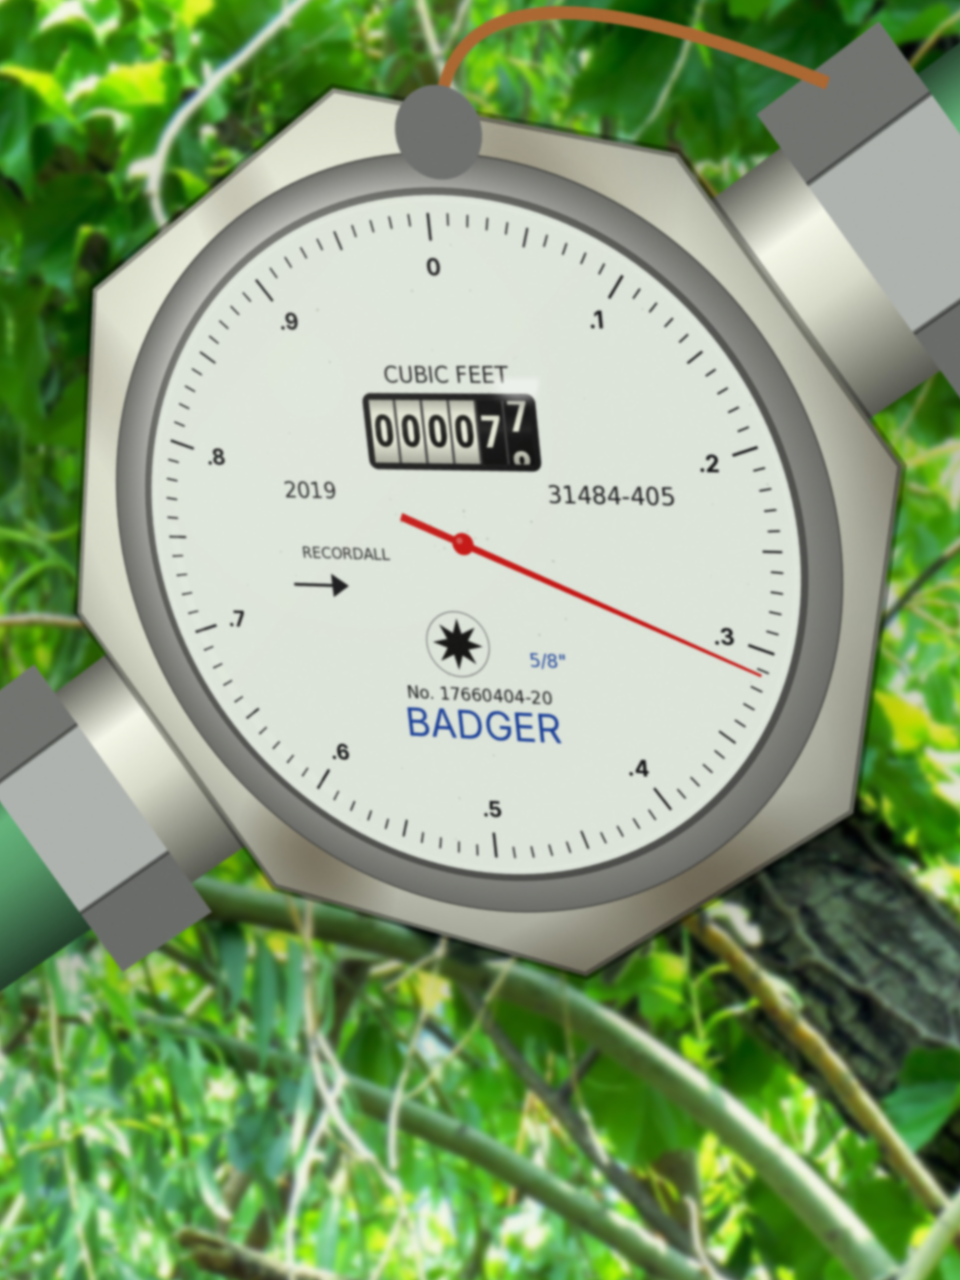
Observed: 77.31 ft³
